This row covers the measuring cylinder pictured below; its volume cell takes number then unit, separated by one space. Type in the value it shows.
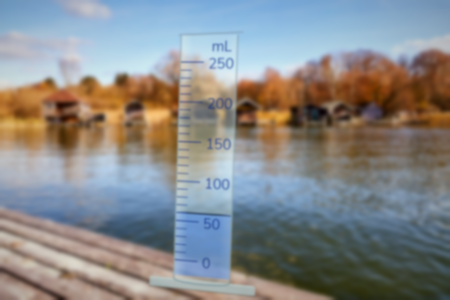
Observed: 60 mL
